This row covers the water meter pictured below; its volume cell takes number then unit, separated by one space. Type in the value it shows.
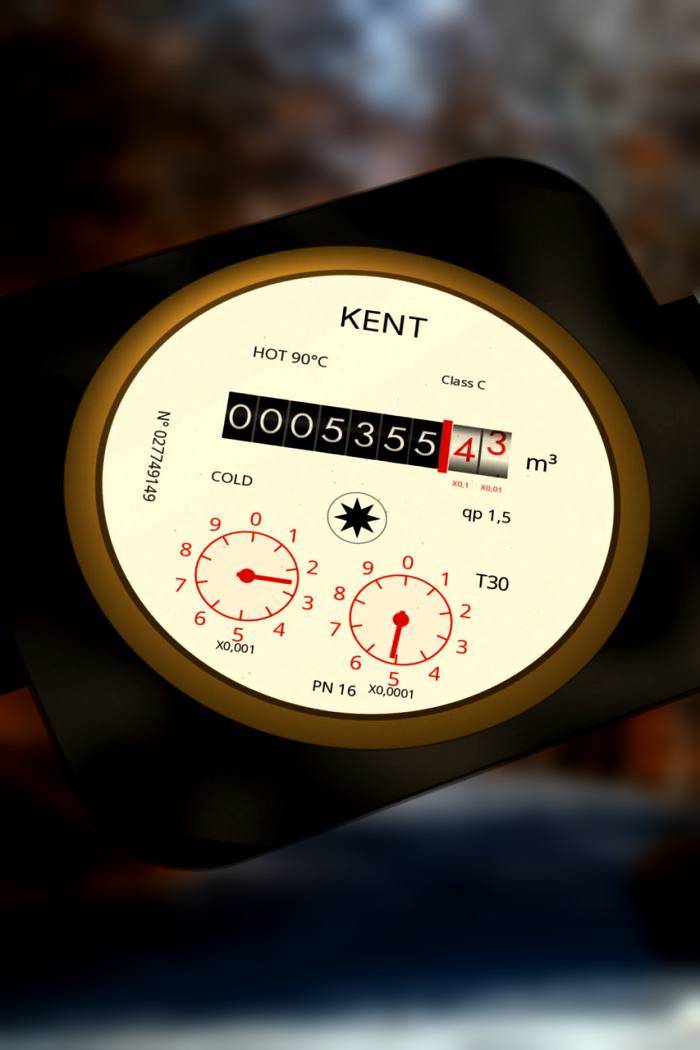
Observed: 5355.4325 m³
